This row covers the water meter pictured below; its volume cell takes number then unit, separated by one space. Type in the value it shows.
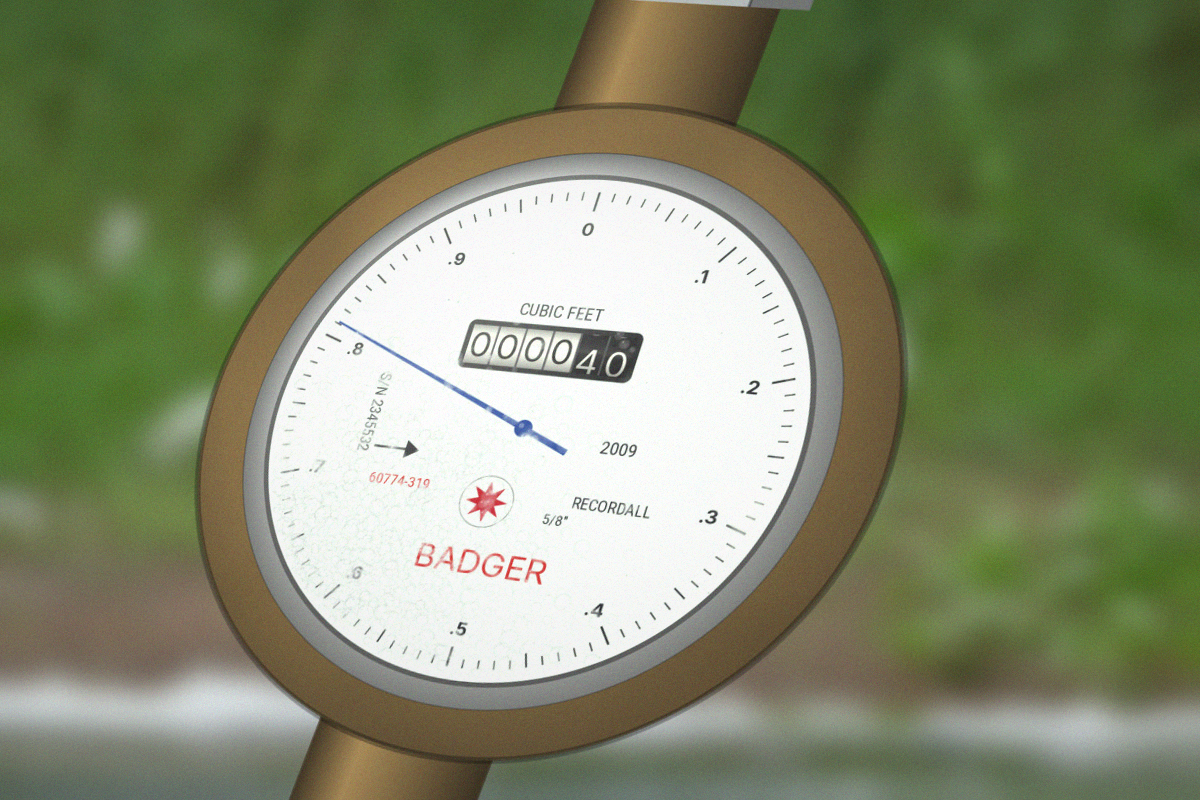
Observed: 39.81 ft³
